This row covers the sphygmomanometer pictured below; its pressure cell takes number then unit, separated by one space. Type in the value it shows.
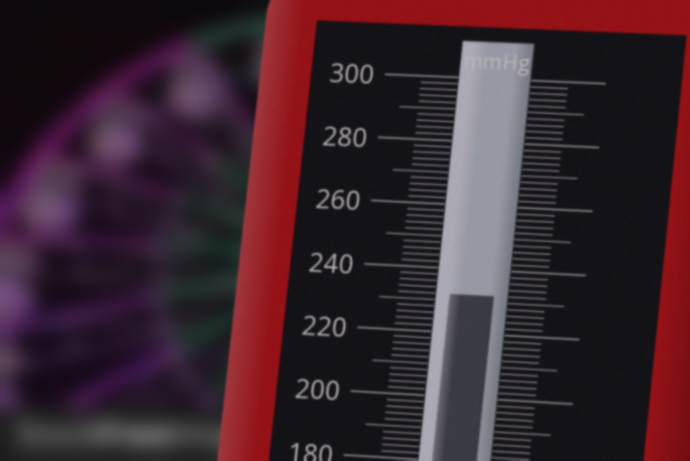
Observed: 232 mmHg
